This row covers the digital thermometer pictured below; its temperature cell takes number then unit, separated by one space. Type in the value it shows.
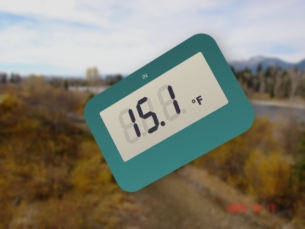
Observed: 15.1 °F
